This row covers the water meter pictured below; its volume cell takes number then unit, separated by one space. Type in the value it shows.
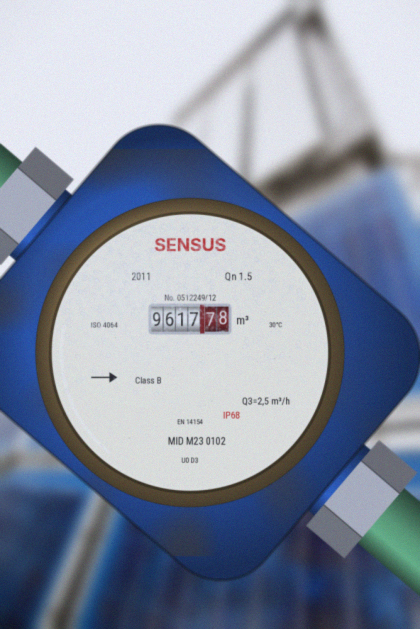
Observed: 9617.78 m³
